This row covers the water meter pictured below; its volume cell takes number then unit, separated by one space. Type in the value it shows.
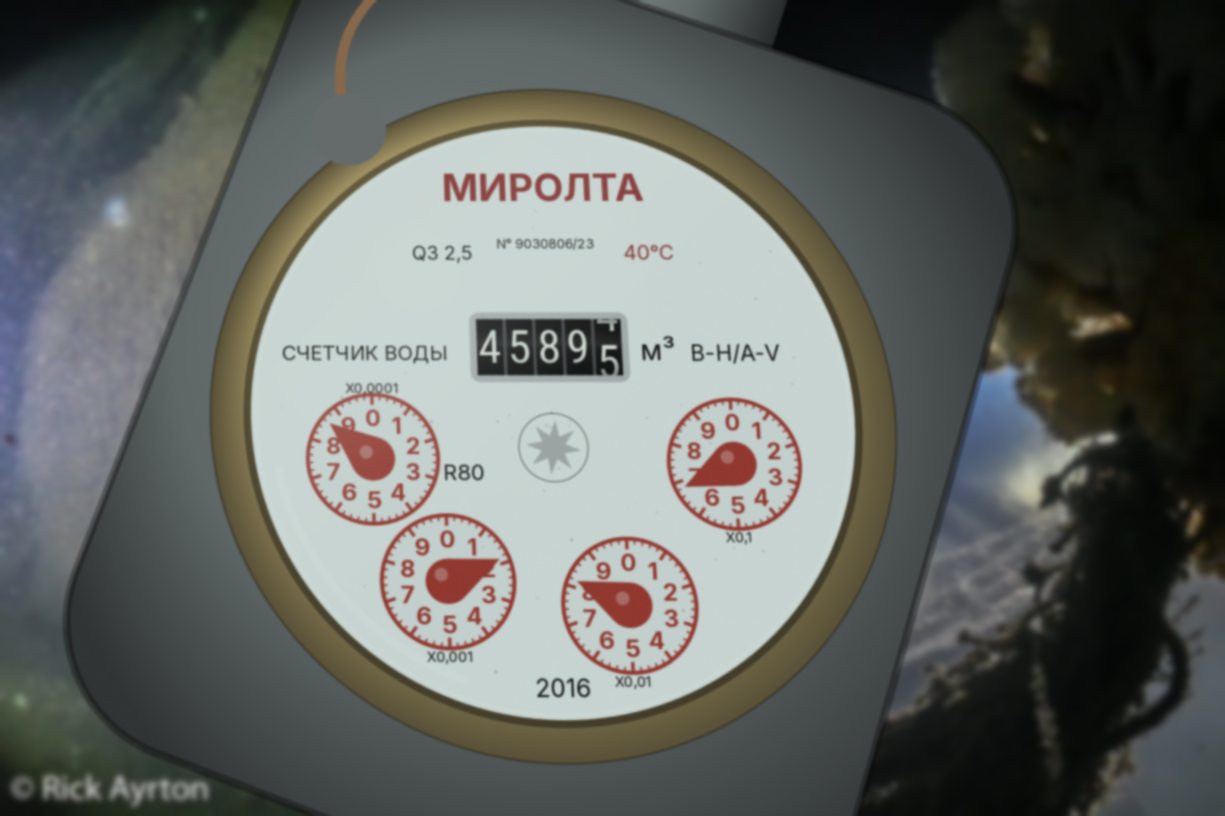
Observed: 45894.6818 m³
